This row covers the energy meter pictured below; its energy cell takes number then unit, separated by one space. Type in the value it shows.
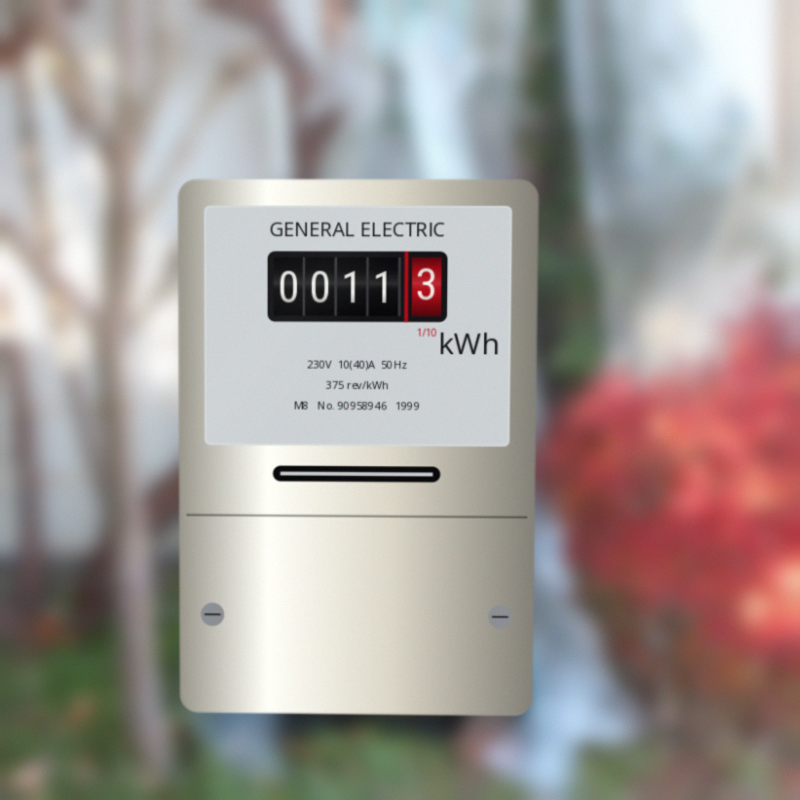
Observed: 11.3 kWh
